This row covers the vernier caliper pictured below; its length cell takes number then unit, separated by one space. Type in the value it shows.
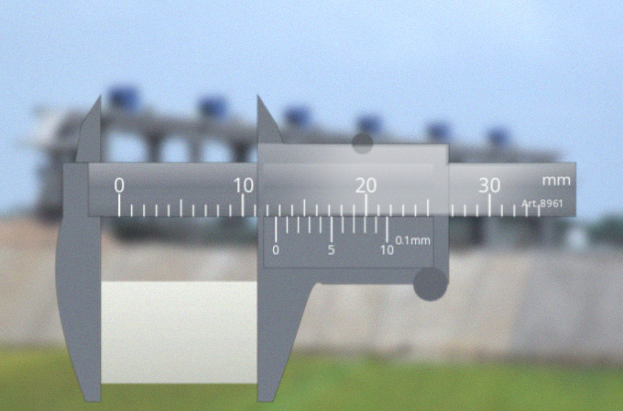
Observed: 12.7 mm
